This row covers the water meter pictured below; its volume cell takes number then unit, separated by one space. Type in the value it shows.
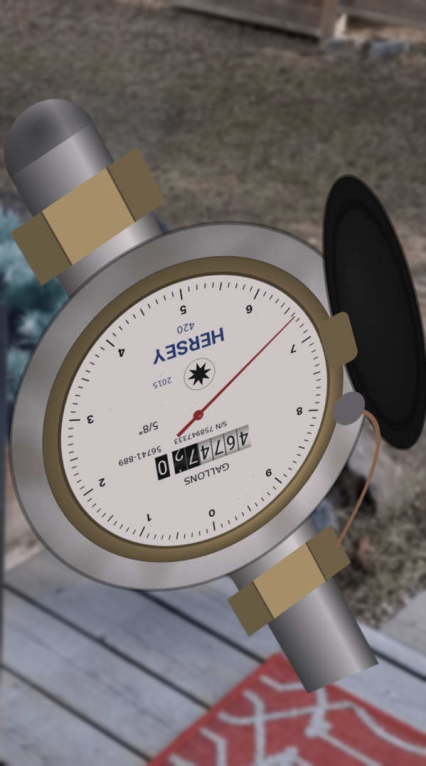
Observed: 4674716.6 gal
